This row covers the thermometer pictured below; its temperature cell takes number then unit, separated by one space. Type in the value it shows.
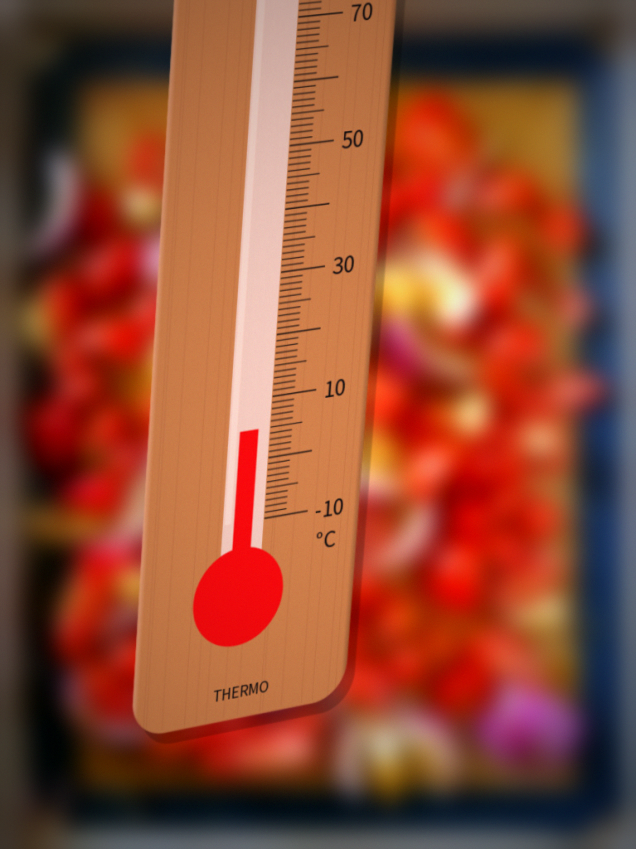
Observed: 5 °C
